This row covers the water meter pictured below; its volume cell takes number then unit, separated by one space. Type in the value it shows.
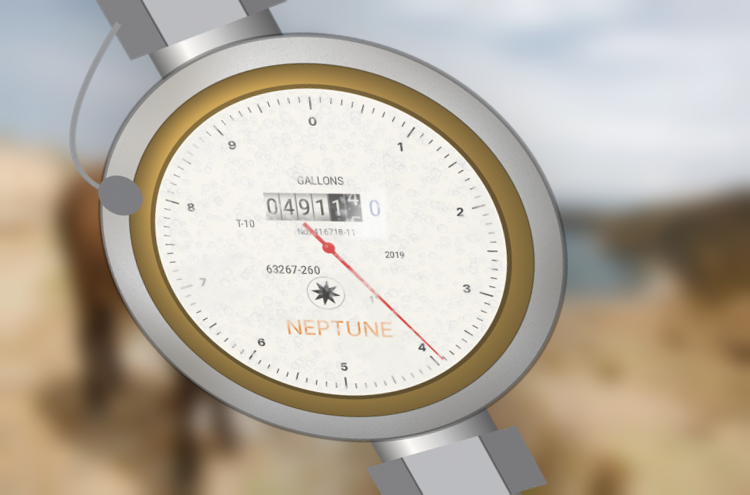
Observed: 491143.9 gal
